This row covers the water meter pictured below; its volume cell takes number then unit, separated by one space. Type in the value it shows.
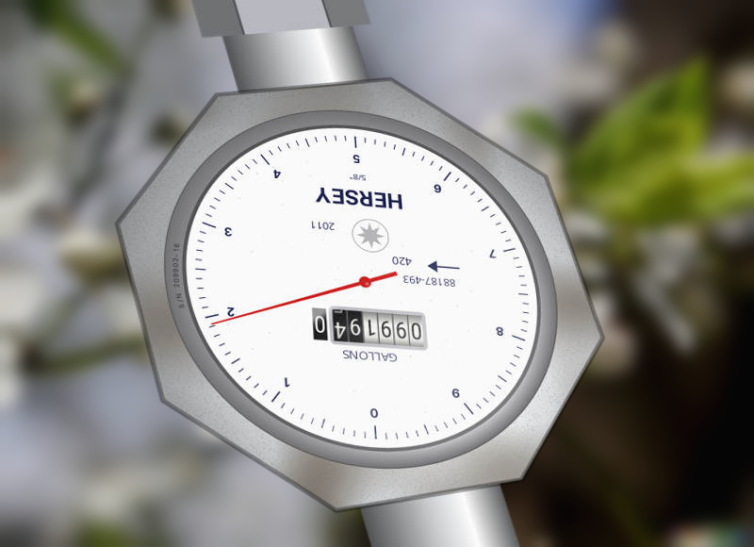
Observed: 991941.9 gal
